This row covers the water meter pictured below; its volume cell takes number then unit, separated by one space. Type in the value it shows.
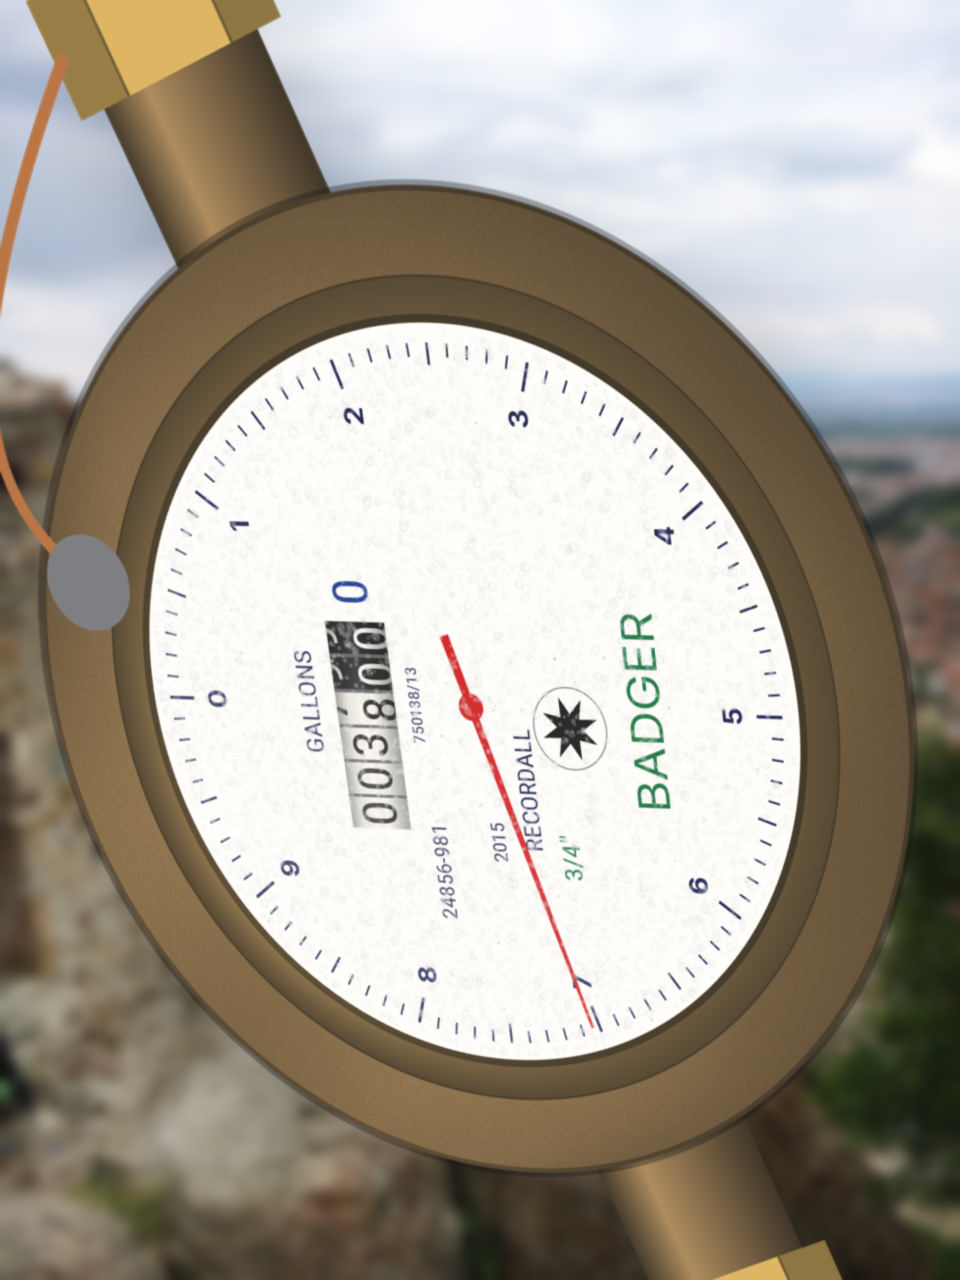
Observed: 37997.0 gal
